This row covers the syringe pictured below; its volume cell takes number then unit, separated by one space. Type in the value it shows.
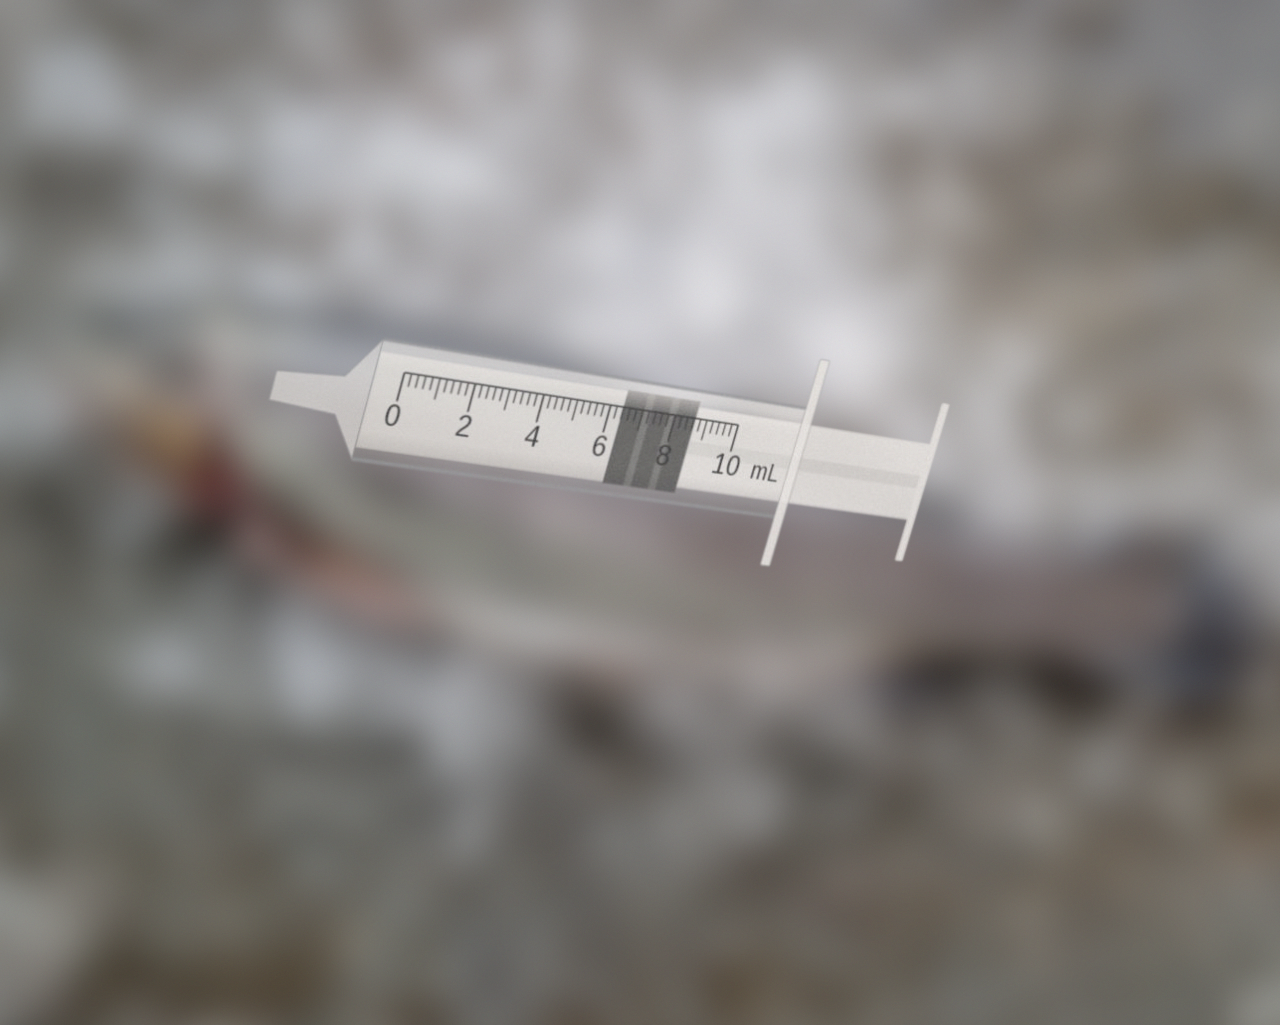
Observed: 6.4 mL
